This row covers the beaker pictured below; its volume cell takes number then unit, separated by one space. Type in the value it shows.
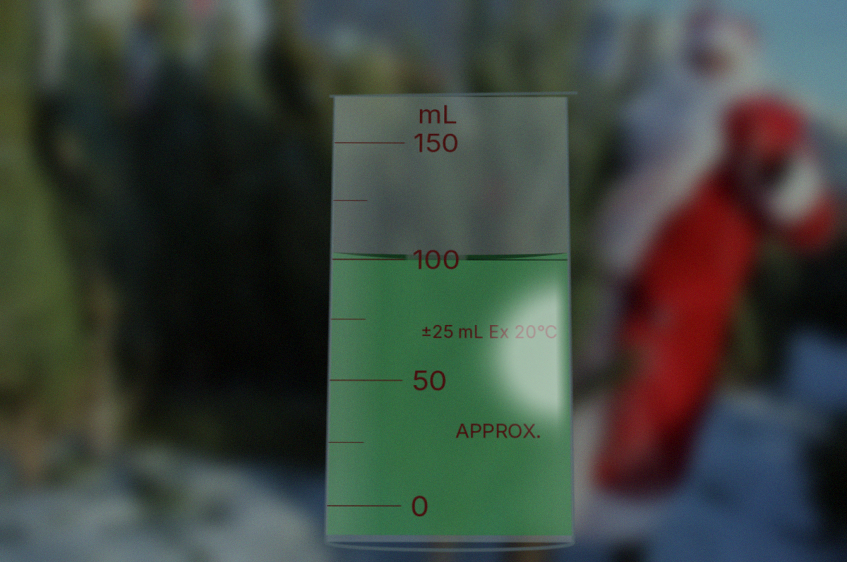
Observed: 100 mL
